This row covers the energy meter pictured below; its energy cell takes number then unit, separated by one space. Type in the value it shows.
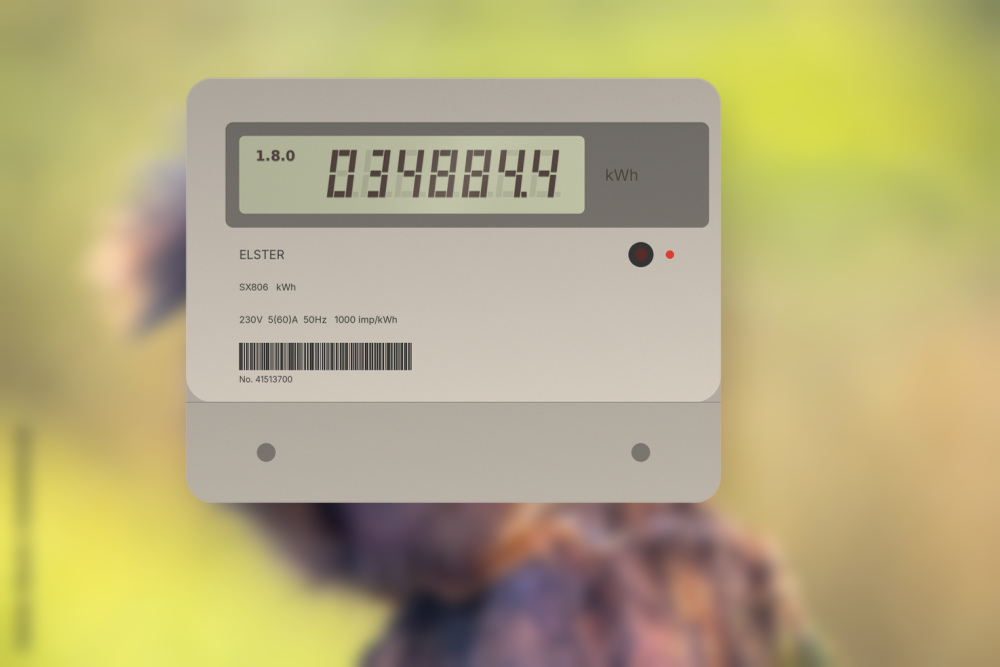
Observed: 34884.4 kWh
